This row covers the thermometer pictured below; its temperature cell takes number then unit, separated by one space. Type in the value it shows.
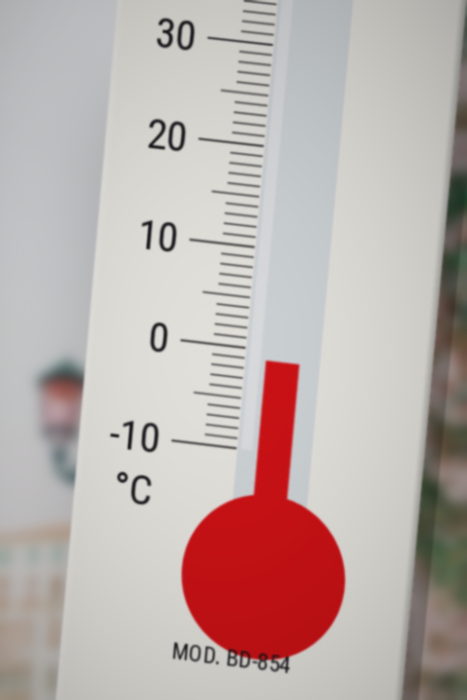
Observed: -1 °C
